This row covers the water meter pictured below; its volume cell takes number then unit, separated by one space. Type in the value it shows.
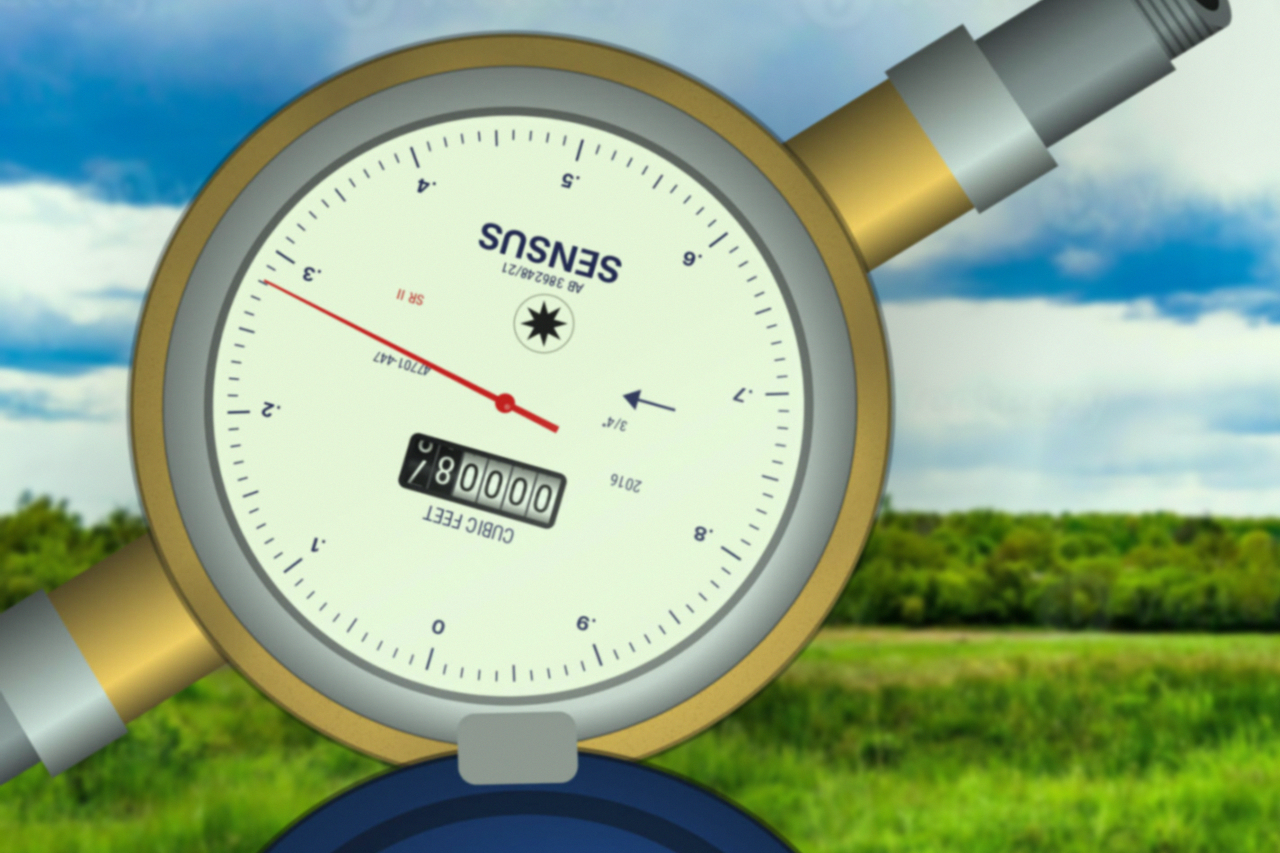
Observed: 87.28 ft³
